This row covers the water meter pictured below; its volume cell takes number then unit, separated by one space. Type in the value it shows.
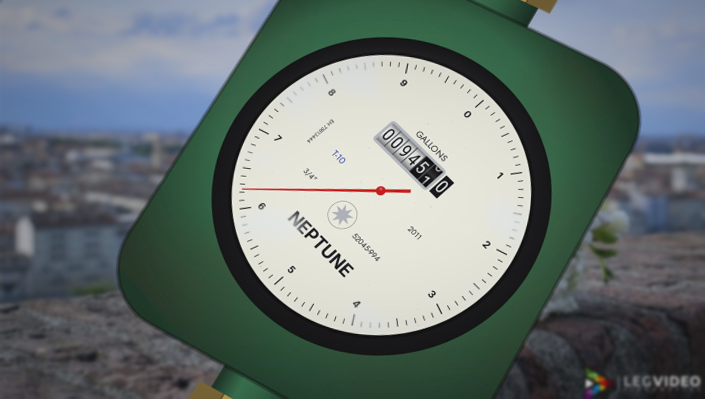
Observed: 94506.2 gal
